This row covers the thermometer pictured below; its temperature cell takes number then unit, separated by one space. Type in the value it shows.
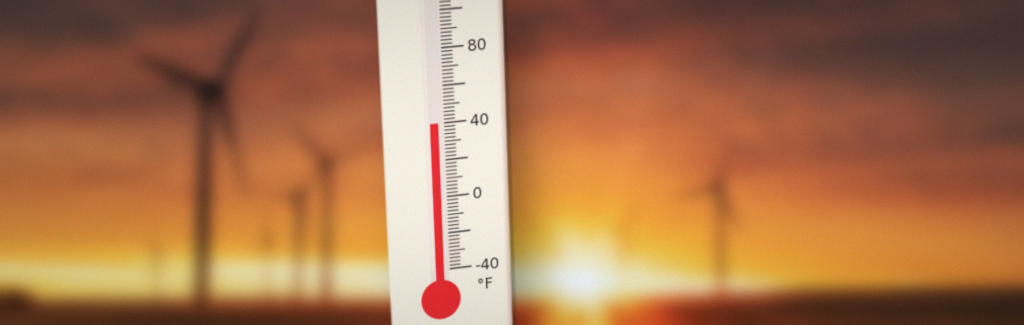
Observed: 40 °F
